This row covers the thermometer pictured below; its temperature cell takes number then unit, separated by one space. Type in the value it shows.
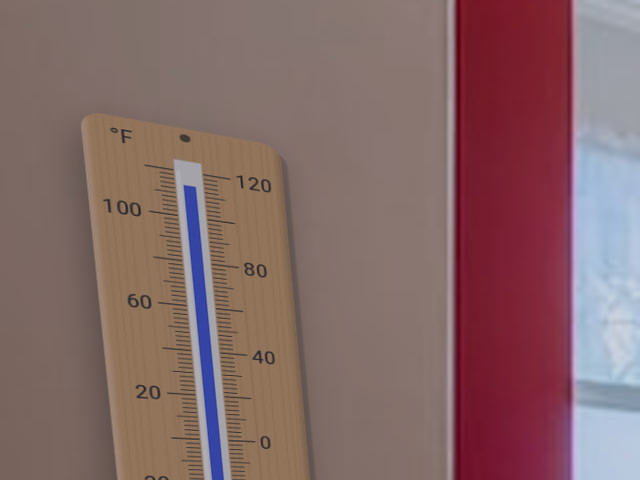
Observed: 114 °F
